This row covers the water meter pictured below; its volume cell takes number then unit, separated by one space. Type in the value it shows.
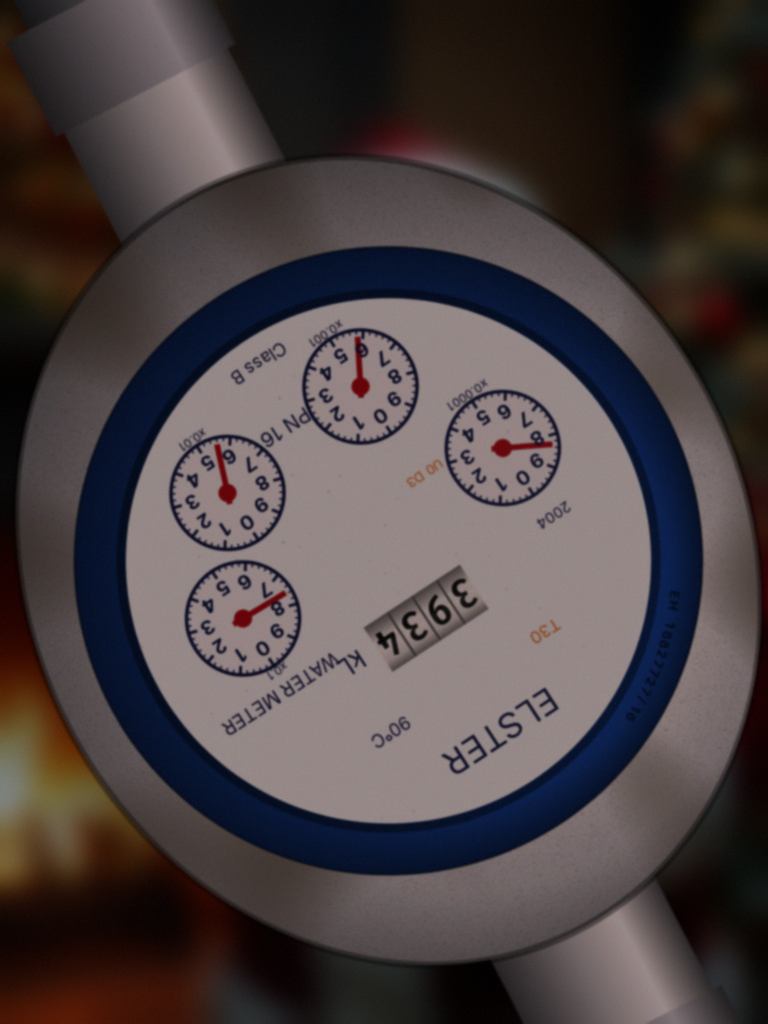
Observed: 3934.7558 kL
